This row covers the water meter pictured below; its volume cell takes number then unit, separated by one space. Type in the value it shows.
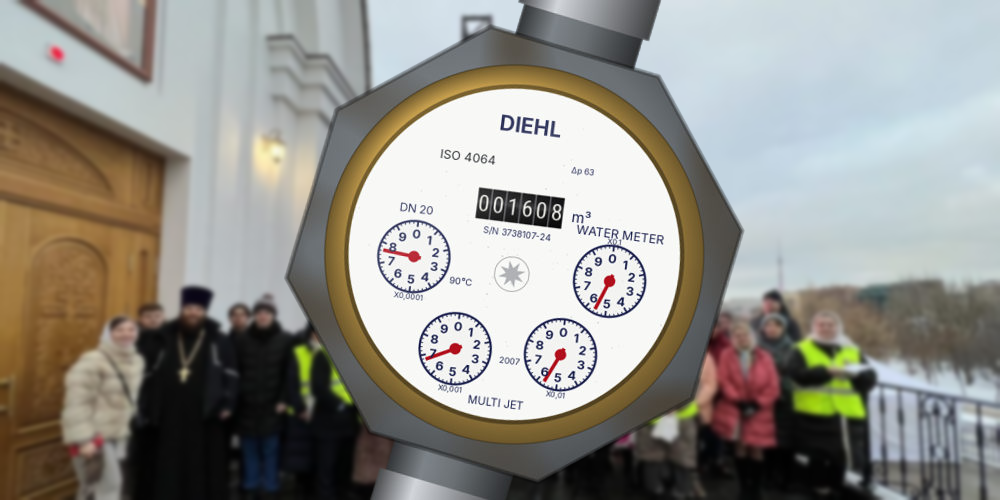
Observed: 1608.5567 m³
